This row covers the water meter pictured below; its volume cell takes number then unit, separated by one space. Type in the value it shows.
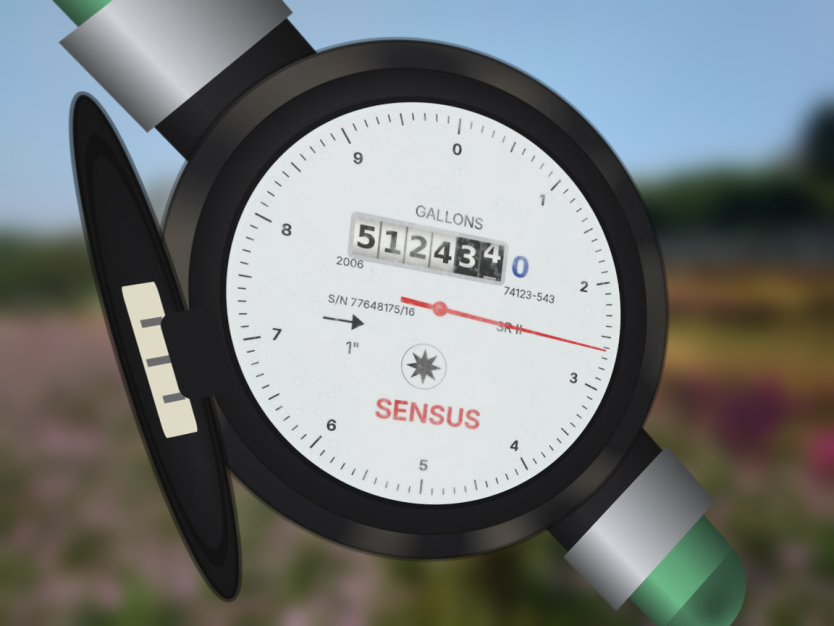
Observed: 5124342.6 gal
